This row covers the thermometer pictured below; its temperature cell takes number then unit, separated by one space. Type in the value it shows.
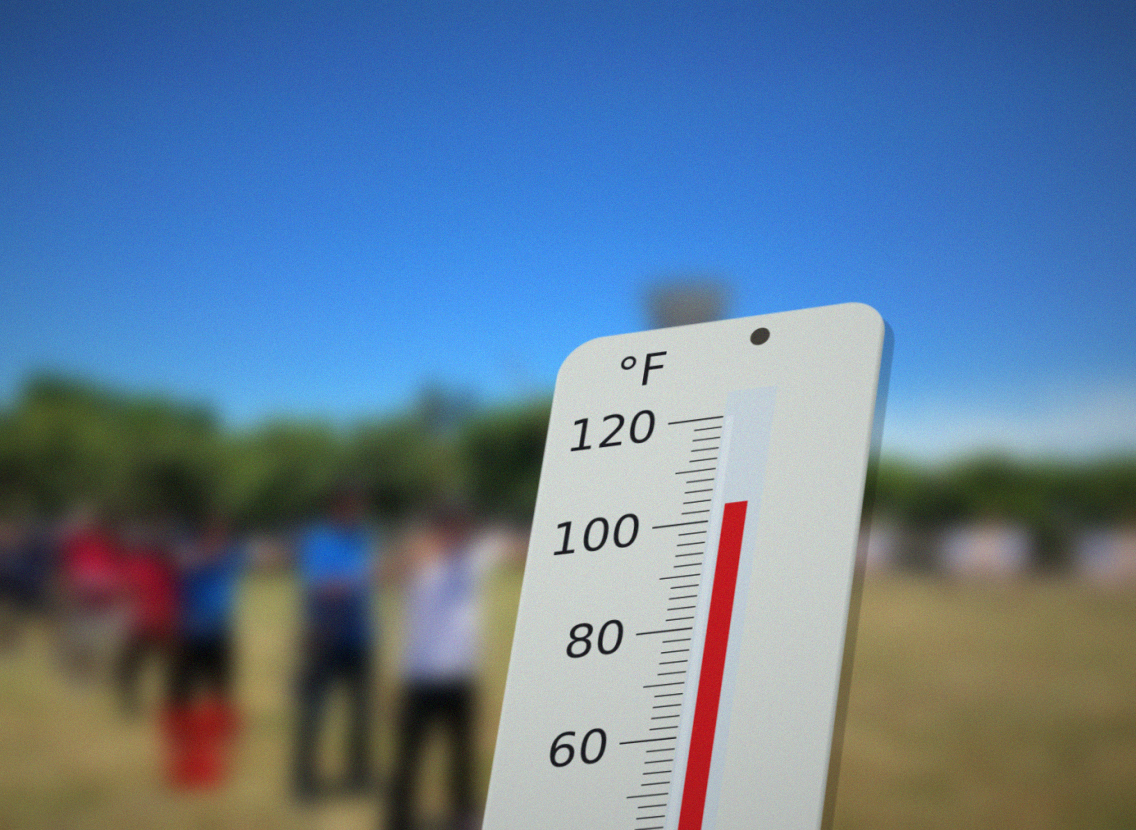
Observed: 103 °F
